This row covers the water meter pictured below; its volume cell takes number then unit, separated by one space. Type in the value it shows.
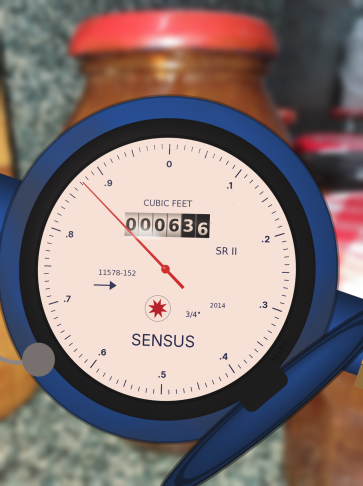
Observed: 635.87 ft³
